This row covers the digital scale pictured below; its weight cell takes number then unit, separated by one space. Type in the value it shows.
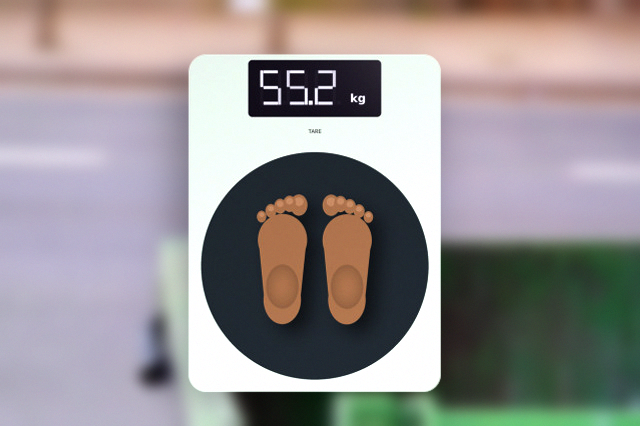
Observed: 55.2 kg
